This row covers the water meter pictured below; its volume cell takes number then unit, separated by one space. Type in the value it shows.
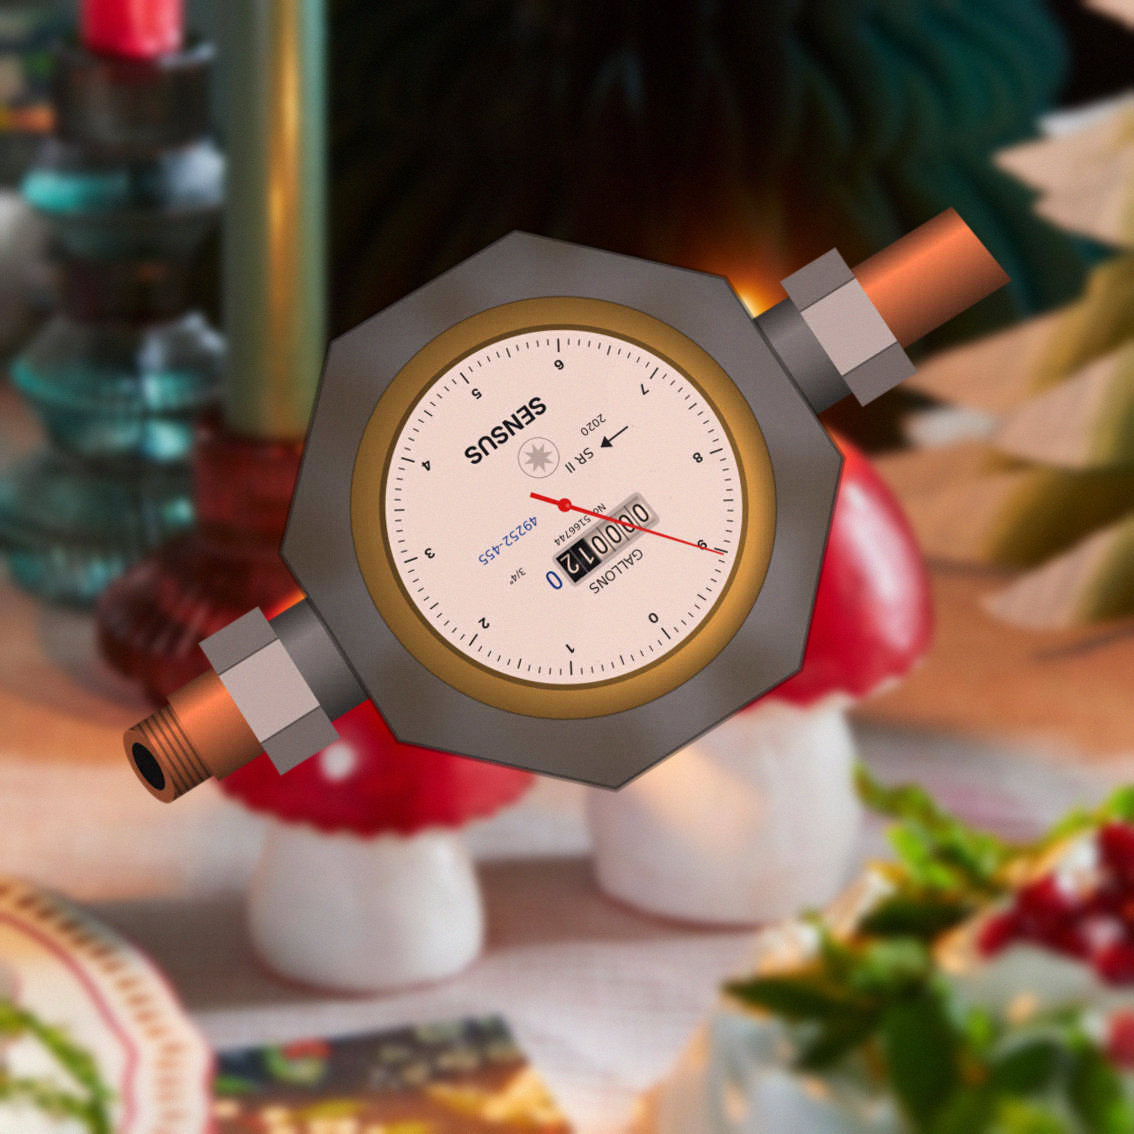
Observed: 119.0 gal
